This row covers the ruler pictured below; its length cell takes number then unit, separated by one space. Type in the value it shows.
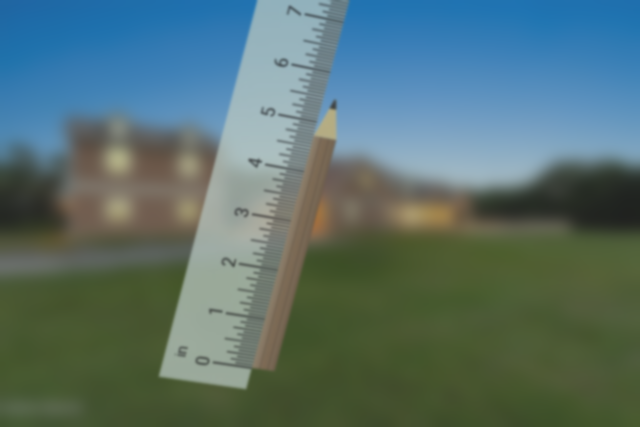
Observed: 5.5 in
